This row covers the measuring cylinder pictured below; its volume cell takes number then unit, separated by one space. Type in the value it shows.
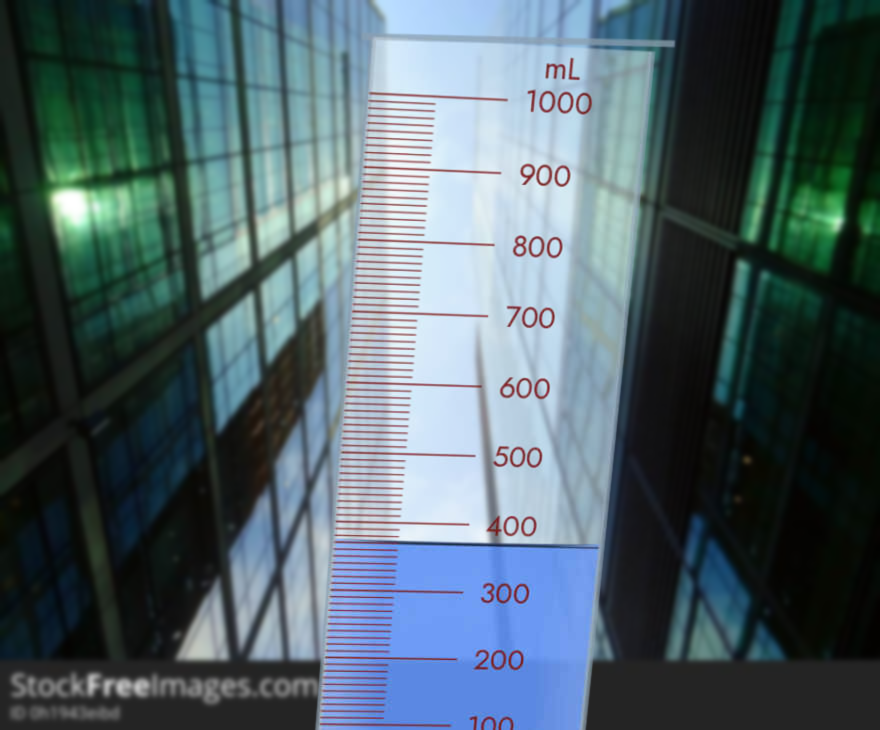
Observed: 370 mL
